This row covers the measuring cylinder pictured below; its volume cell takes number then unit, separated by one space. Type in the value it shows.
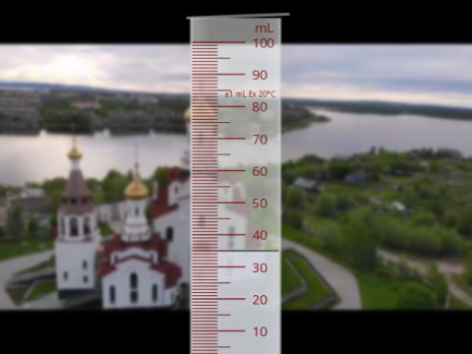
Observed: 35 mL
